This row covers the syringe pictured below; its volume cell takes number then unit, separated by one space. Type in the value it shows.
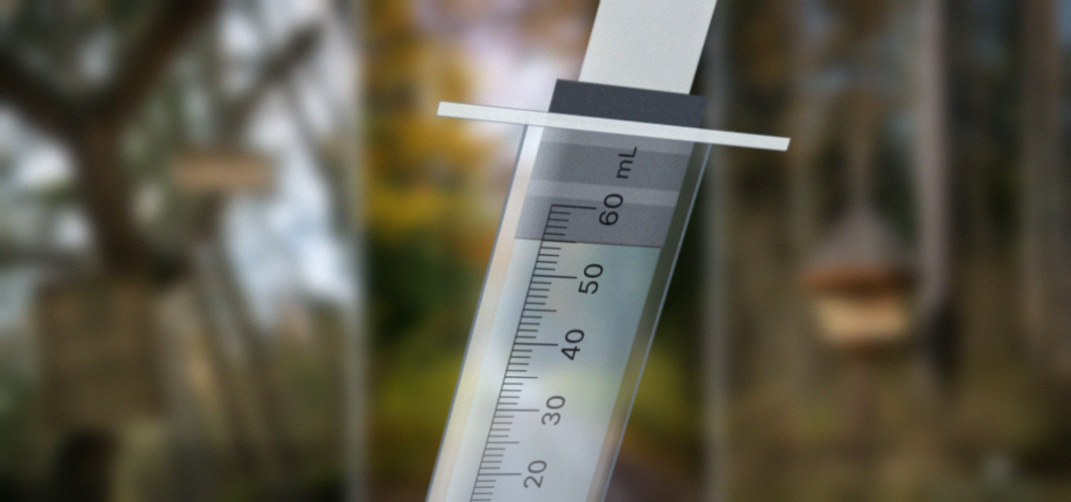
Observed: 55 mL
